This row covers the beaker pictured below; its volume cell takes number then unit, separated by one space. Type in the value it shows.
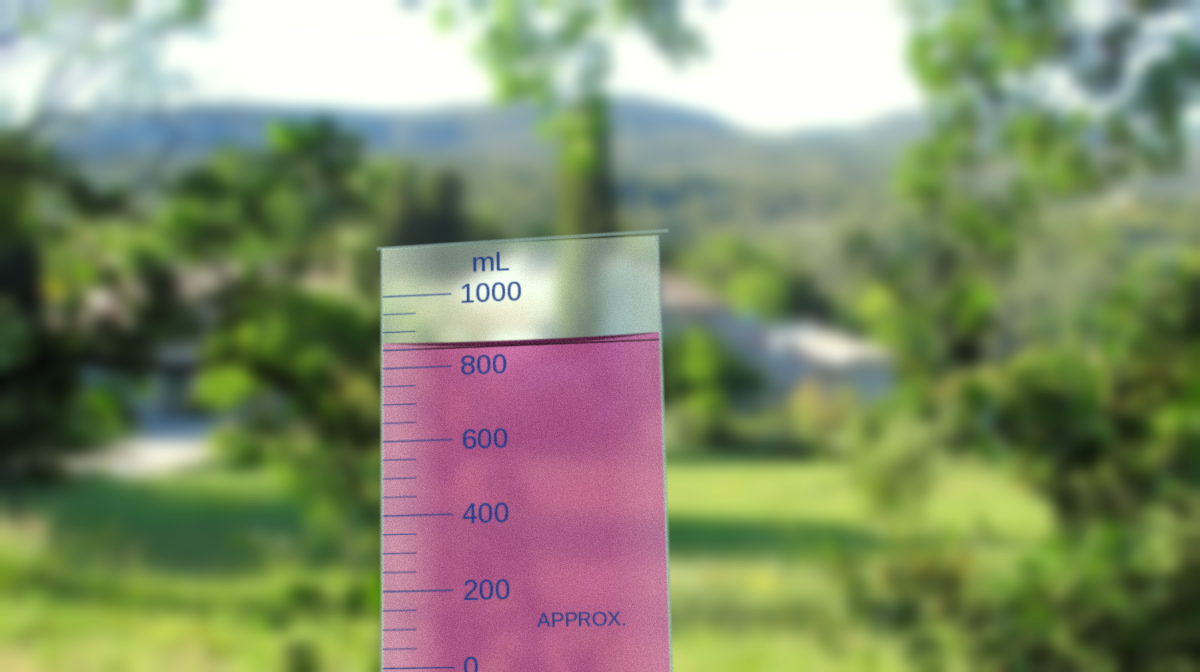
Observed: 850 mL
